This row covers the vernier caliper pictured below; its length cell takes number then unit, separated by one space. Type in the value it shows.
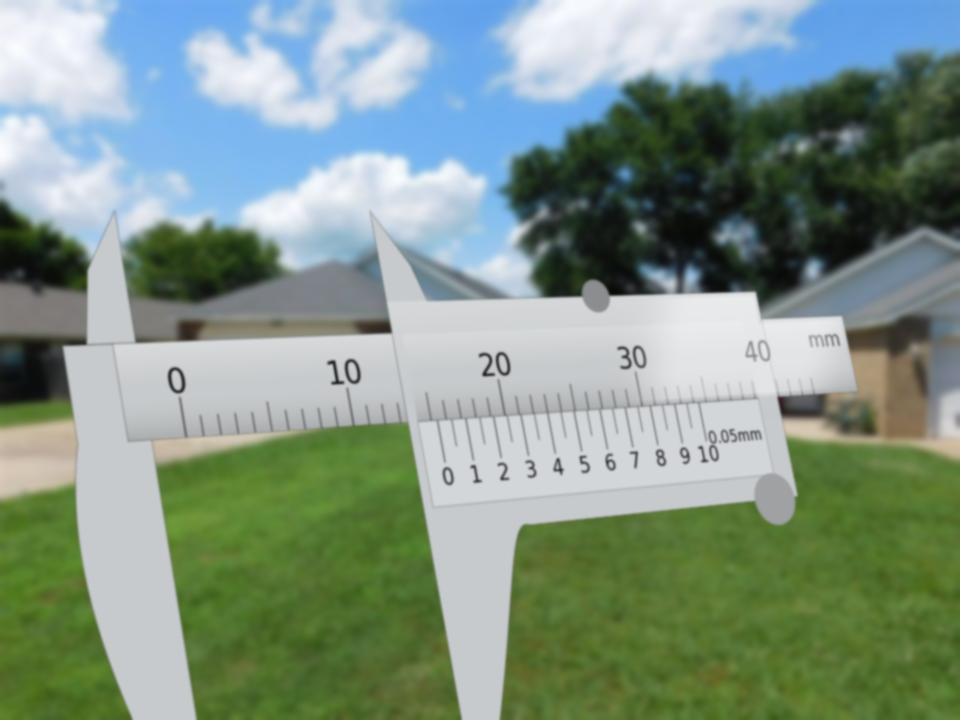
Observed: 15.4 mm
